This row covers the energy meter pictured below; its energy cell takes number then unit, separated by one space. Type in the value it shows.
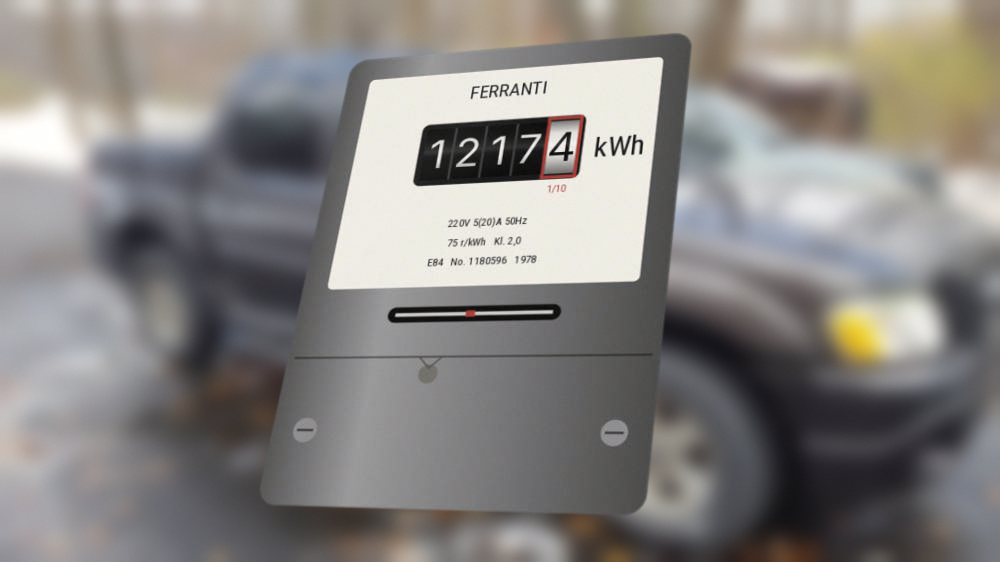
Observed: 1217.4 kWh
